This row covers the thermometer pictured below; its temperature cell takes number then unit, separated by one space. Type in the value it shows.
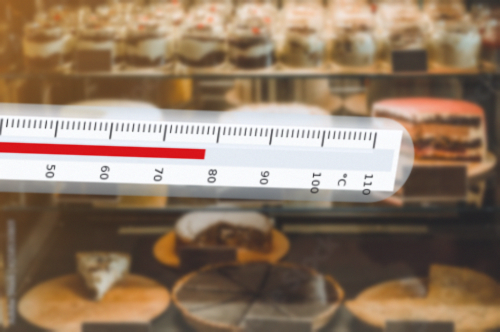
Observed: 78 °C
